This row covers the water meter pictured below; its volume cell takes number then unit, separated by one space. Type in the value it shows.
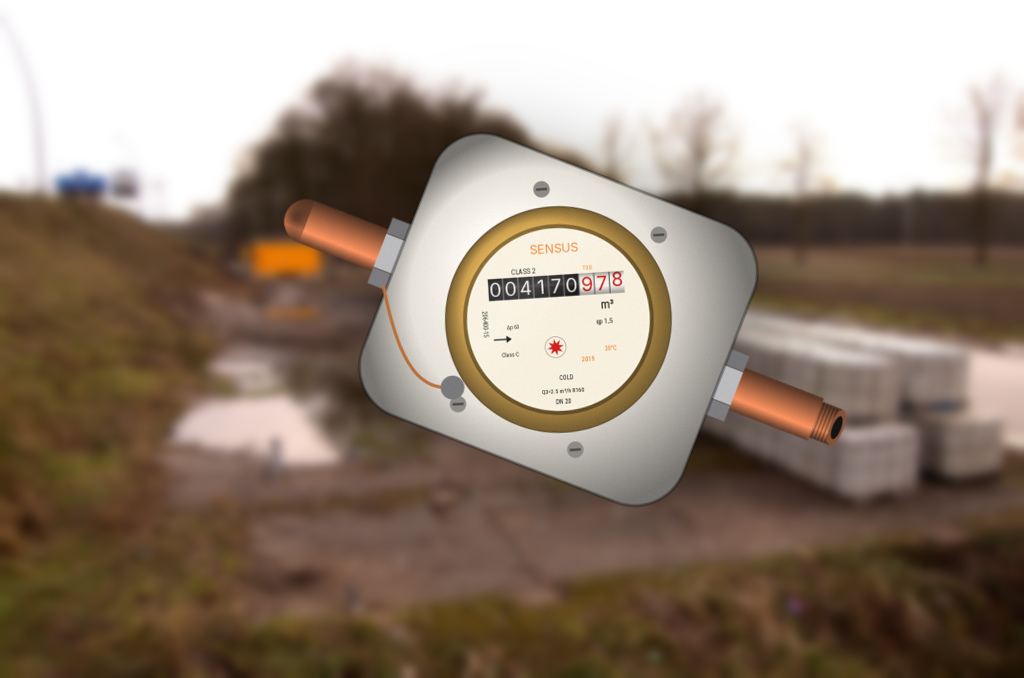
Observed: 4170.978 m³
